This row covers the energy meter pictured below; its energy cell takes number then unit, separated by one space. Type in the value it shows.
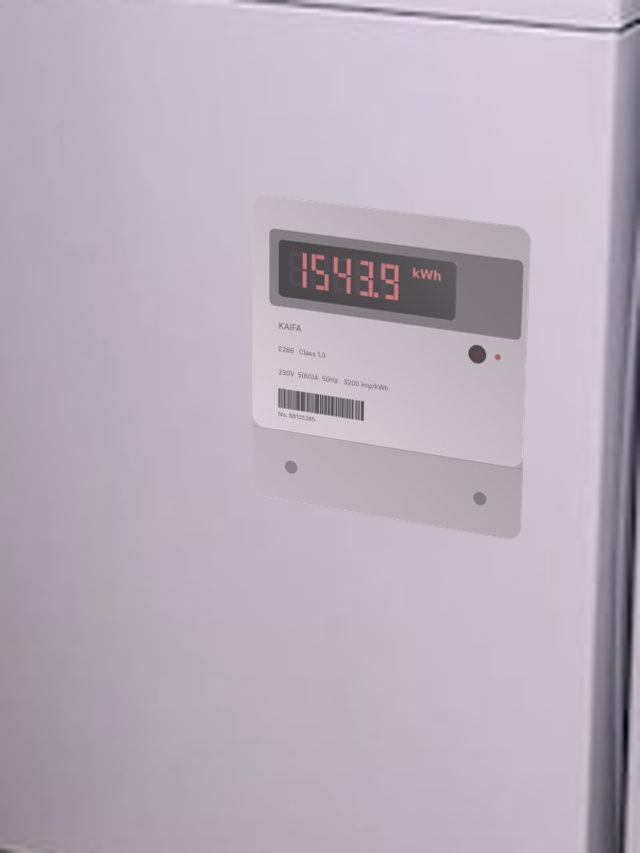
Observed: 1543.9 kWh
